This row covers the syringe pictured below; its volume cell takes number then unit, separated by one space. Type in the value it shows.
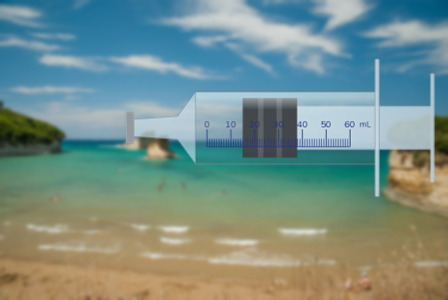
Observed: 15 mL
